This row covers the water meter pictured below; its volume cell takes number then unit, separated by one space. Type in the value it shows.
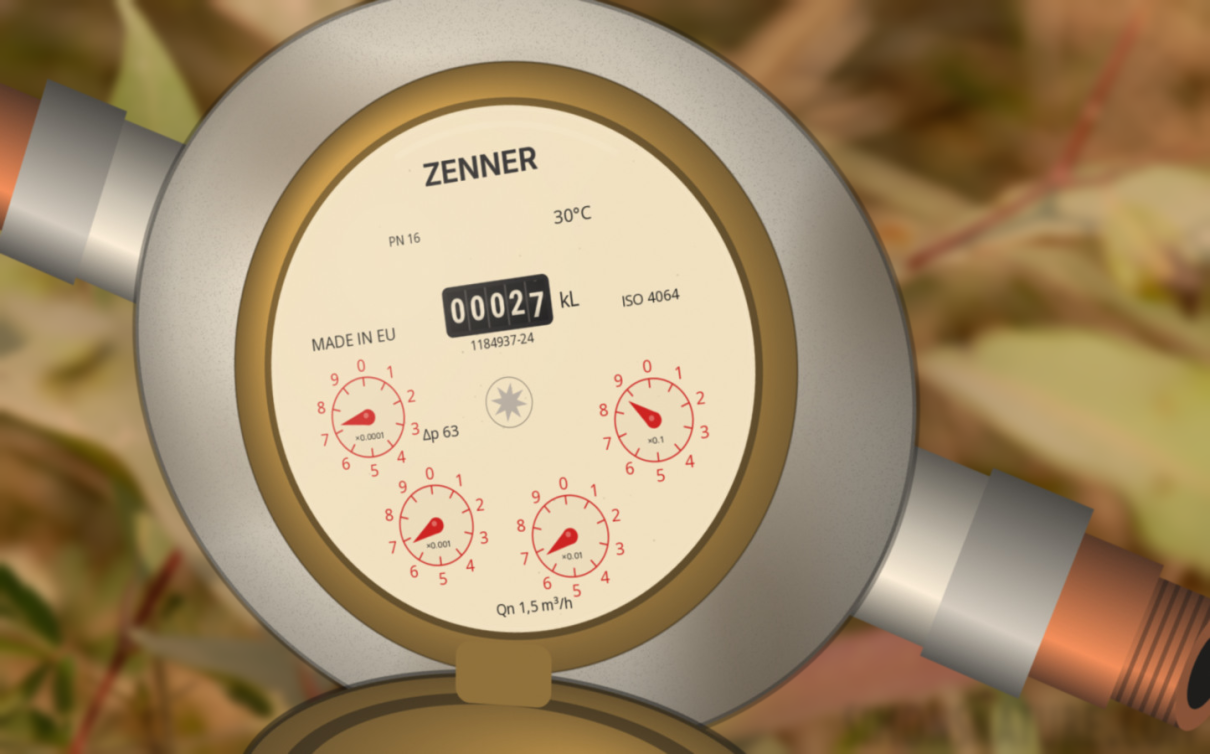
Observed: 26.8667 kL
